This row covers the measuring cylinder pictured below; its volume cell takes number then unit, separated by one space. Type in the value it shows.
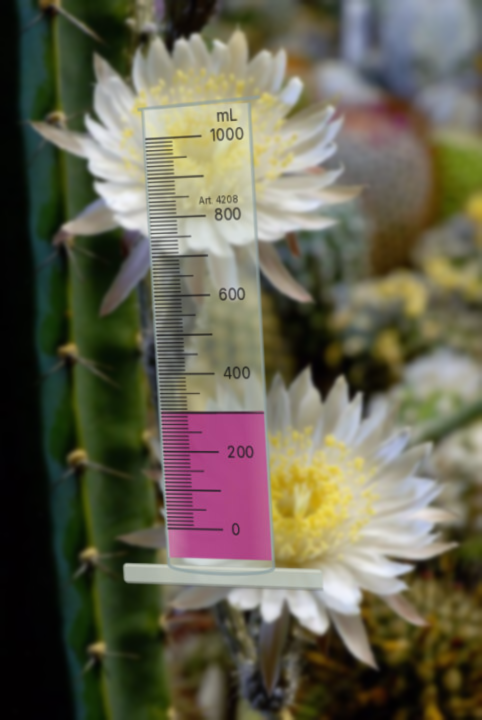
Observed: 300 mL
